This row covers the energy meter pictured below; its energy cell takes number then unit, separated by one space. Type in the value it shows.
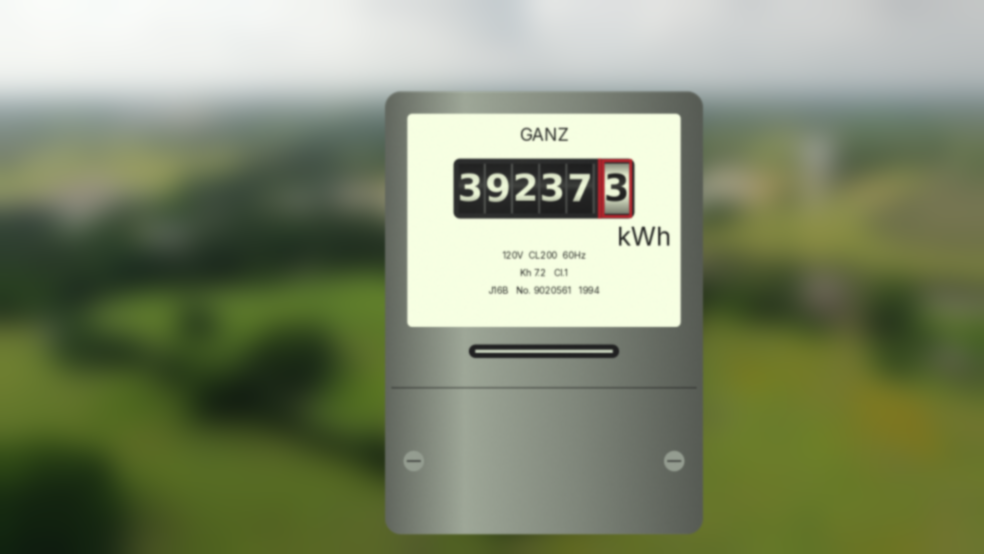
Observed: 39237.3 kWh
